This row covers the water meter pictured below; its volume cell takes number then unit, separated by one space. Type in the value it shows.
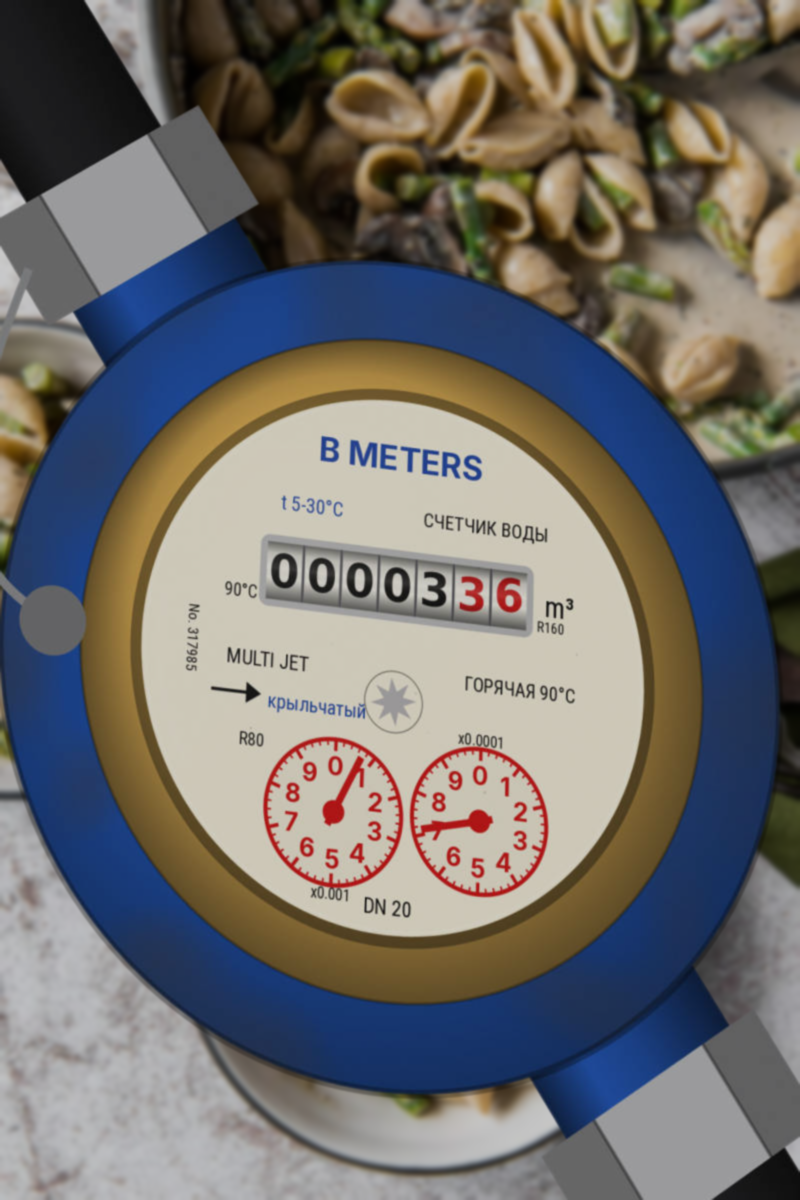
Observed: 3.3607 m³
